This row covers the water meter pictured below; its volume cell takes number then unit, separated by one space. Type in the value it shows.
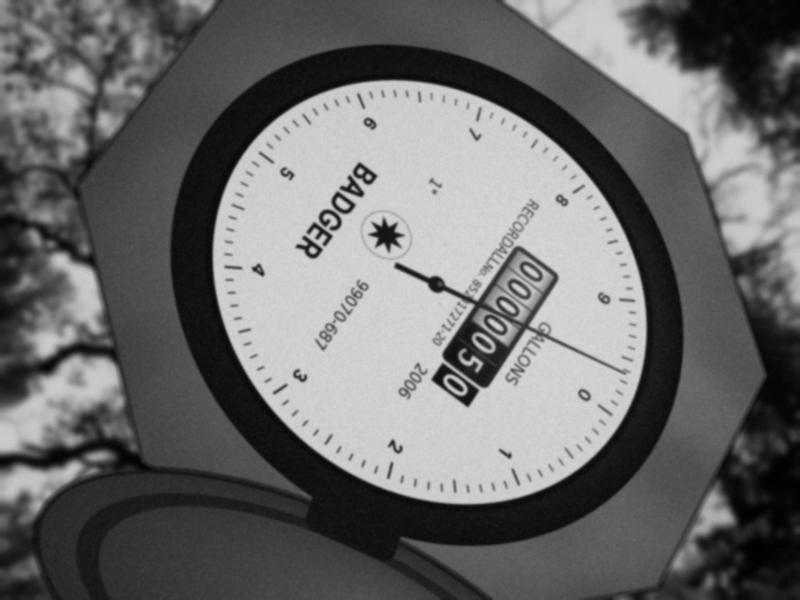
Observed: 49.6 gal
